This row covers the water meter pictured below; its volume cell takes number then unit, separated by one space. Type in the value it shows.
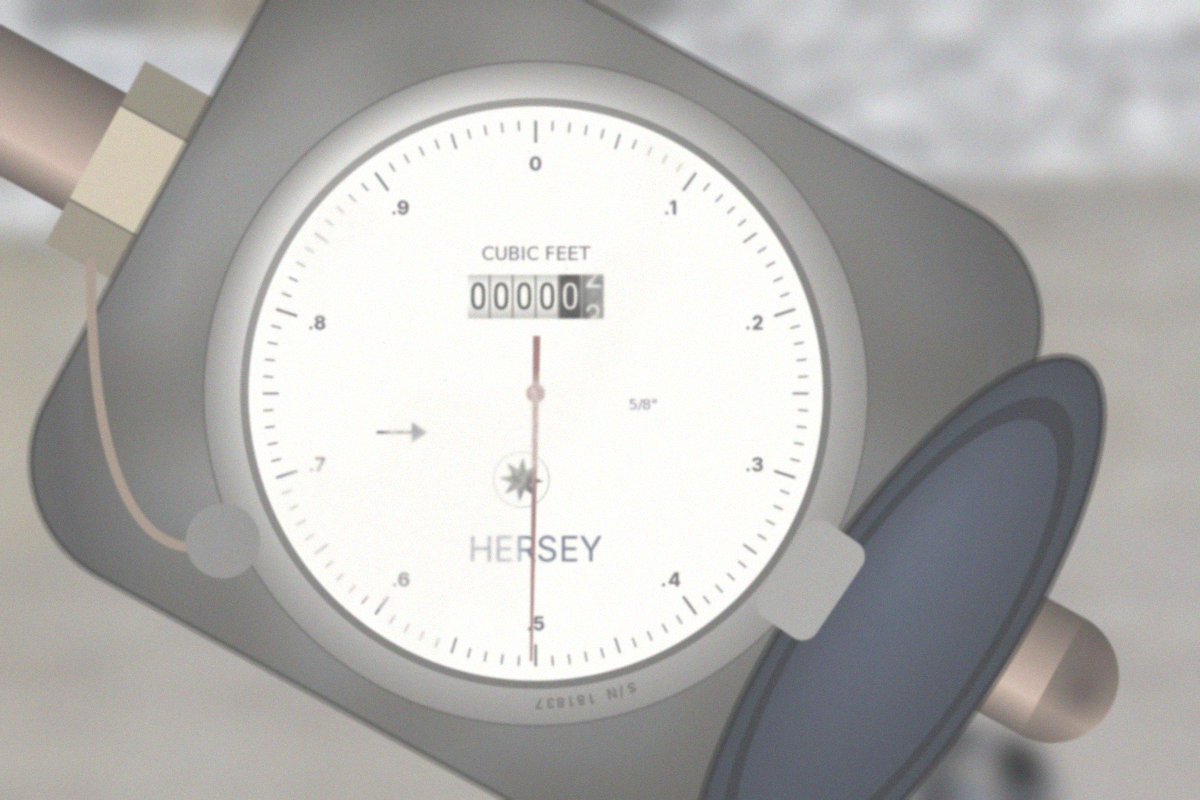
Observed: 2.50 ft³
